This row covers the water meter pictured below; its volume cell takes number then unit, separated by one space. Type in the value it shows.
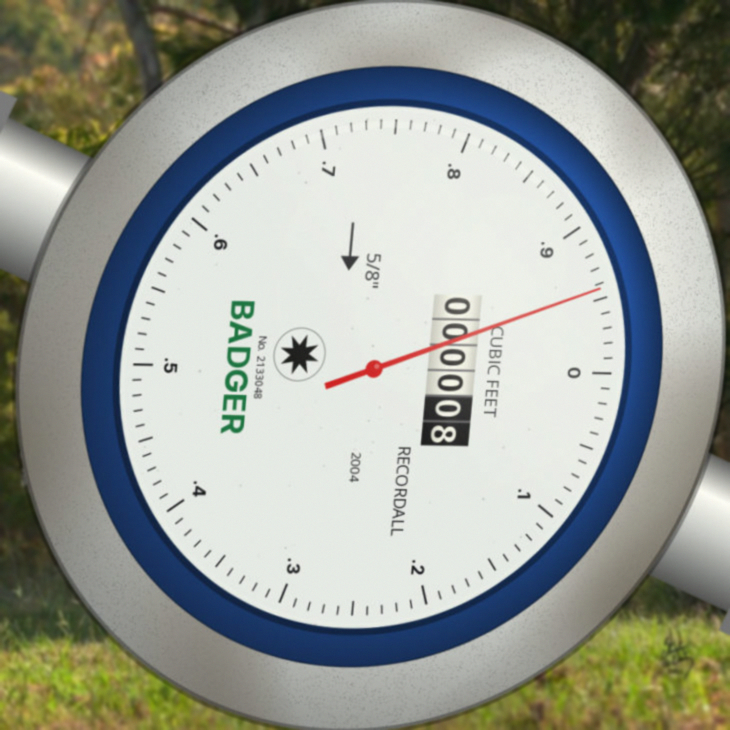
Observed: 7.94 ft³
